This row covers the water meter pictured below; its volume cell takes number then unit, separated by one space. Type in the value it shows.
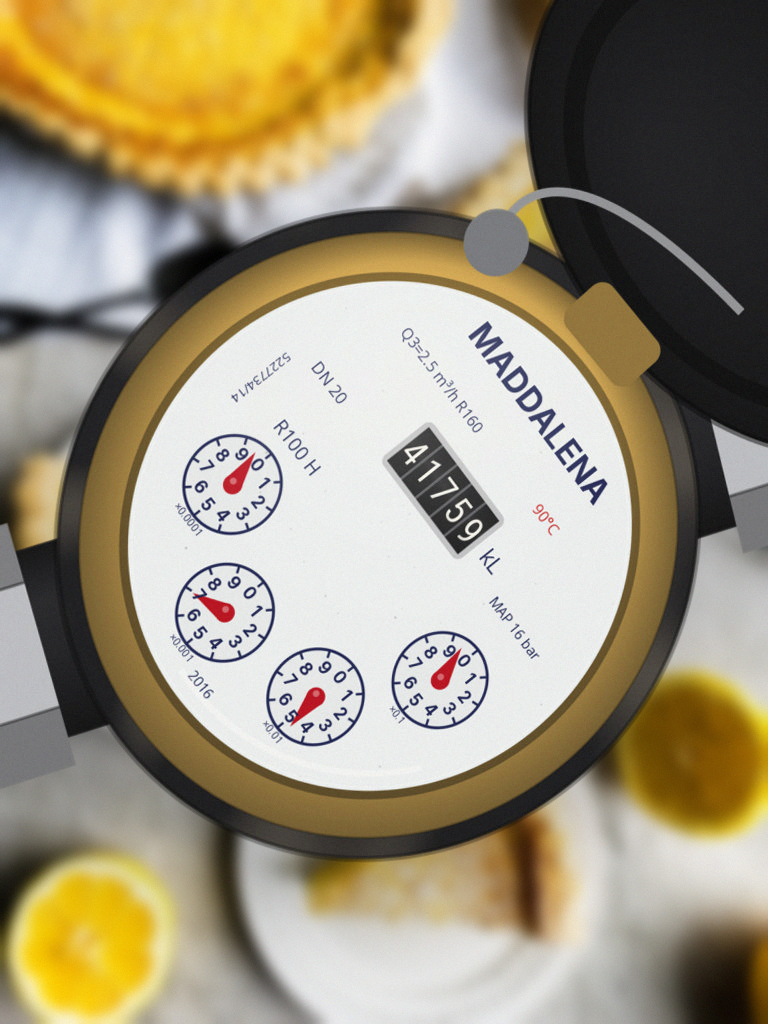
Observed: 41758.9469 kL
